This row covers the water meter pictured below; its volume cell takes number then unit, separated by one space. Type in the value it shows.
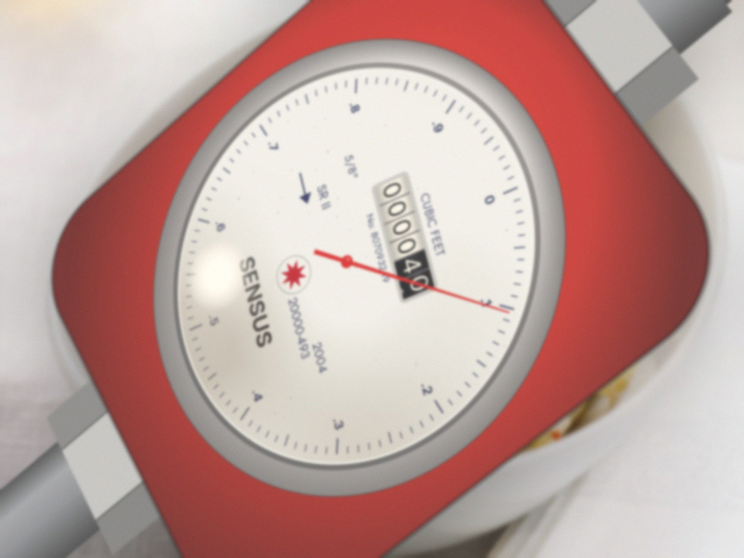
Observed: 40.10 ft³
